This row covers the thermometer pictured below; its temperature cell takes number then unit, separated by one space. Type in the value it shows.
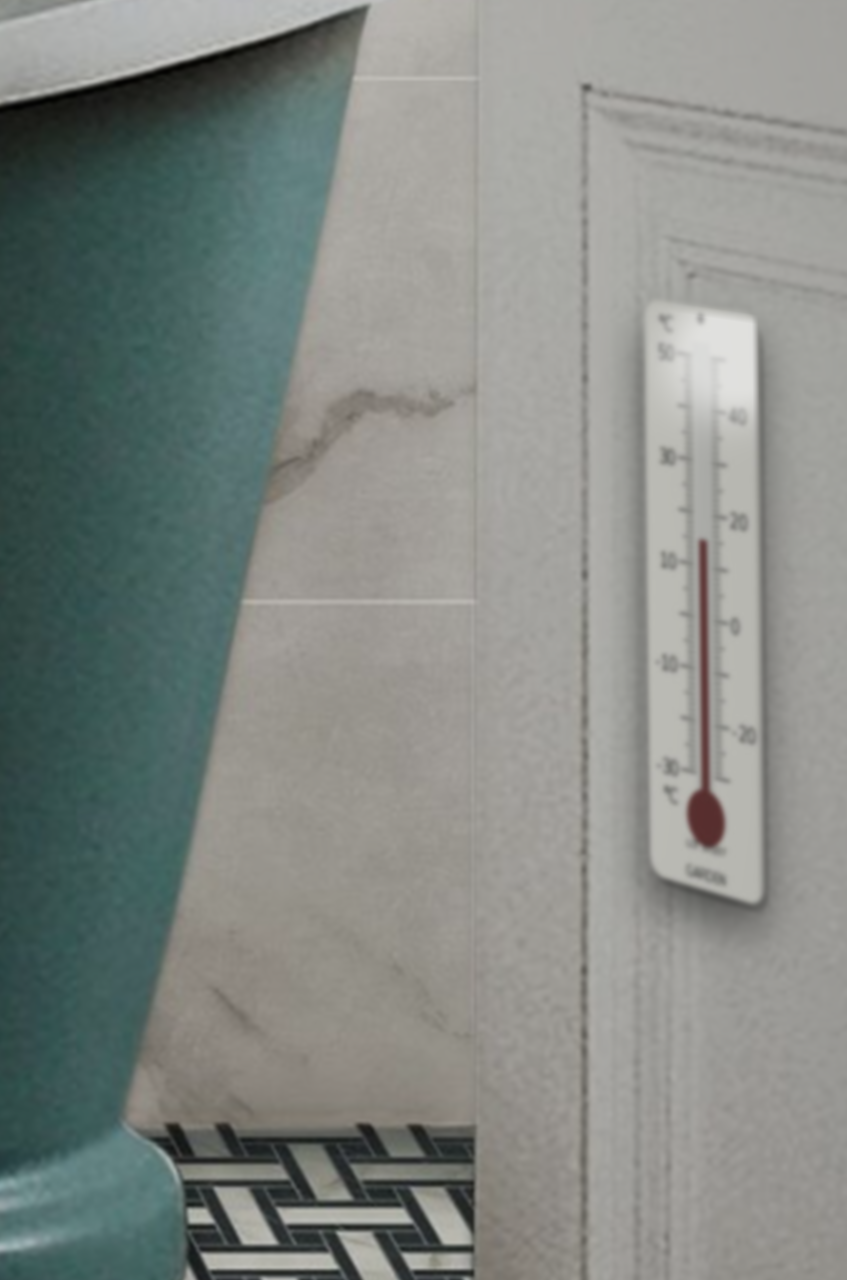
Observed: 15 °C
